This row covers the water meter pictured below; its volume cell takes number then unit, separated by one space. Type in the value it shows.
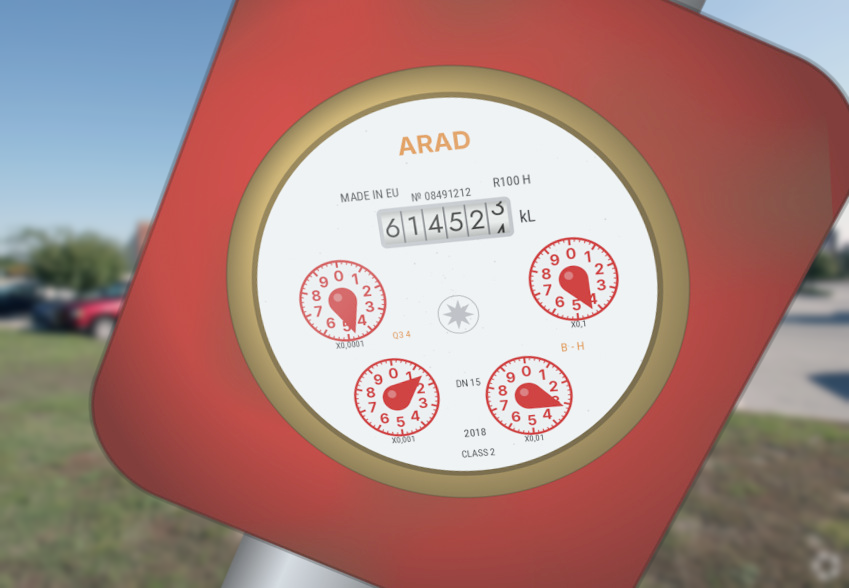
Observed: 614523.4314 kL
